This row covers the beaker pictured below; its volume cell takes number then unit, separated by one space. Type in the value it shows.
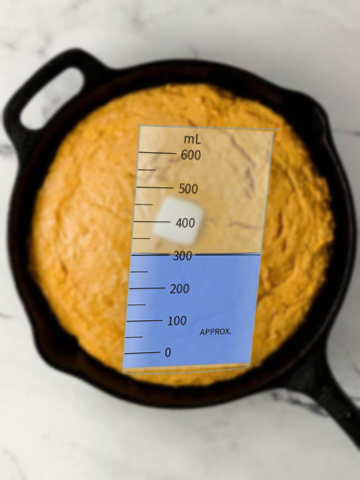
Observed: 300 mL
